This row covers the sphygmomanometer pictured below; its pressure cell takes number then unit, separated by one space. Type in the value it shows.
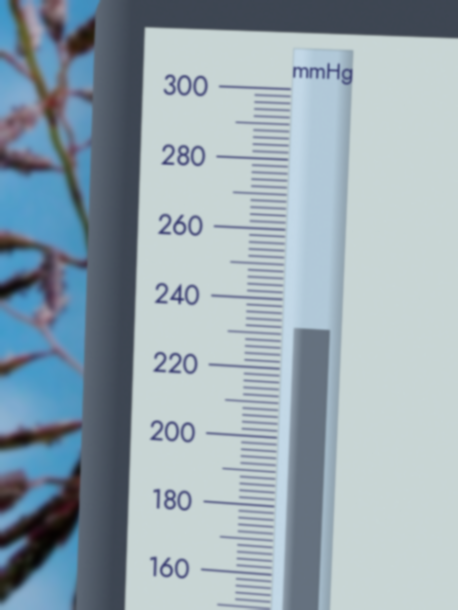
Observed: 232 mmHg
